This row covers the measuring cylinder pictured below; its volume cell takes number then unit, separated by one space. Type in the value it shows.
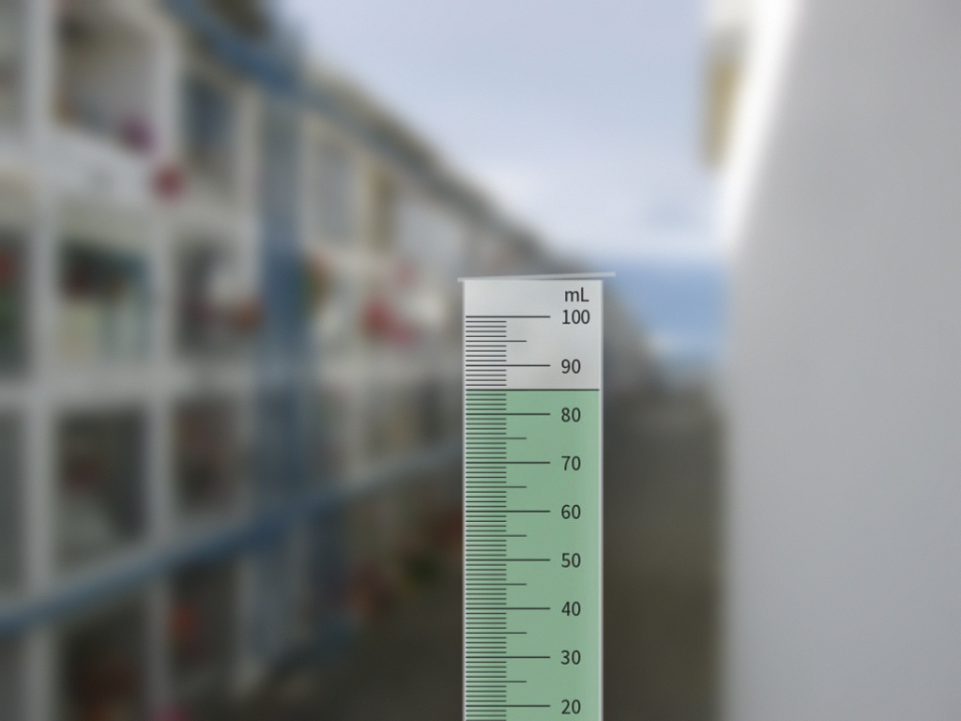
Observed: 85 mL
